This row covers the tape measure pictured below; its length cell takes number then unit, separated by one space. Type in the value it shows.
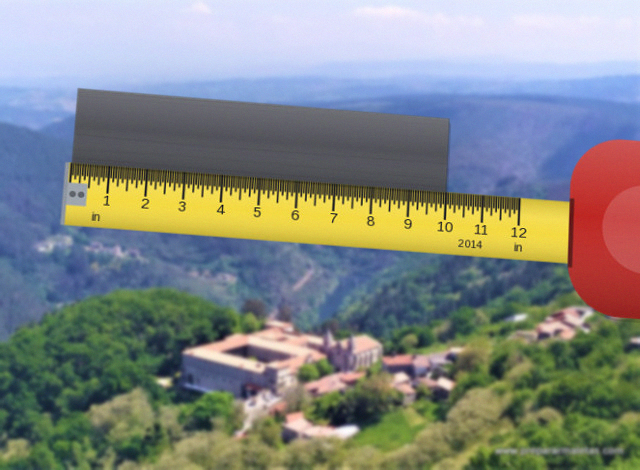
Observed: 10 in
